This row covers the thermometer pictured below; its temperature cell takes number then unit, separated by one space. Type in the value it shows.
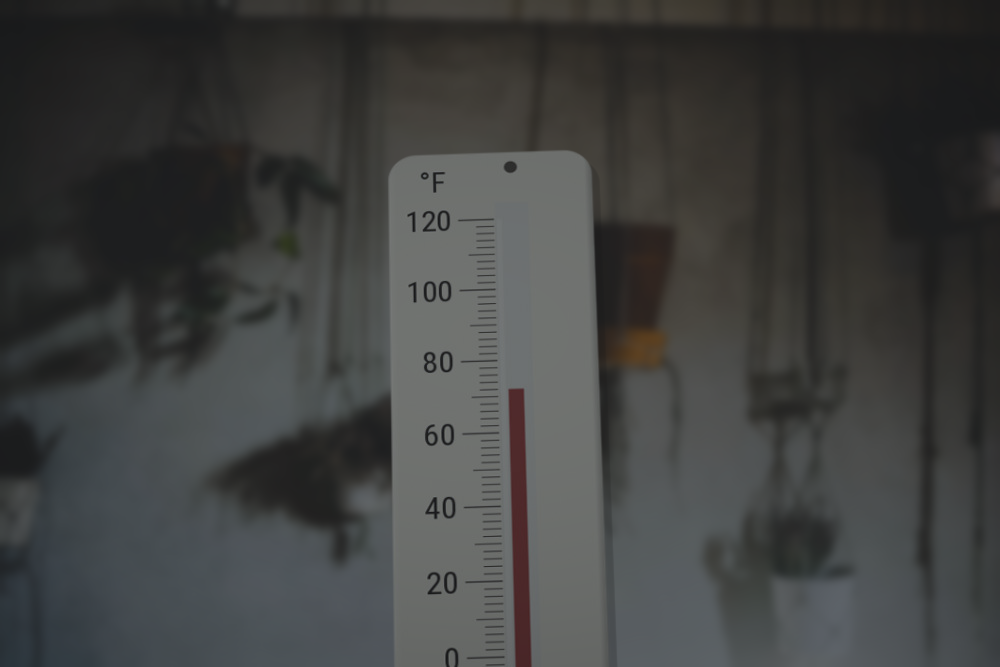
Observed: 72 °F
